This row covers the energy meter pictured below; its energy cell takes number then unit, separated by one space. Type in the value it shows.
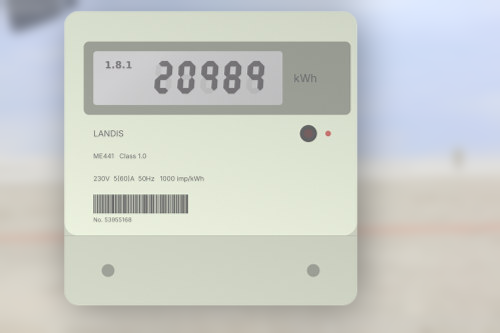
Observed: 20989 kWh
